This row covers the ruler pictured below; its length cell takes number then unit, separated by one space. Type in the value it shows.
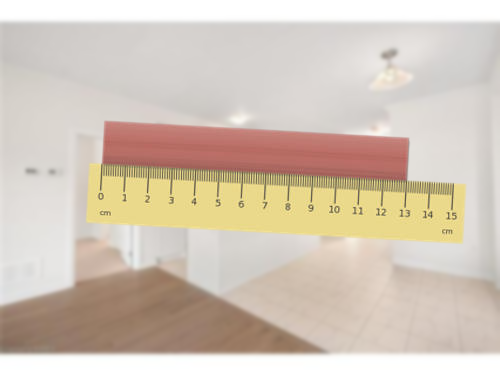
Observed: 13 cm
